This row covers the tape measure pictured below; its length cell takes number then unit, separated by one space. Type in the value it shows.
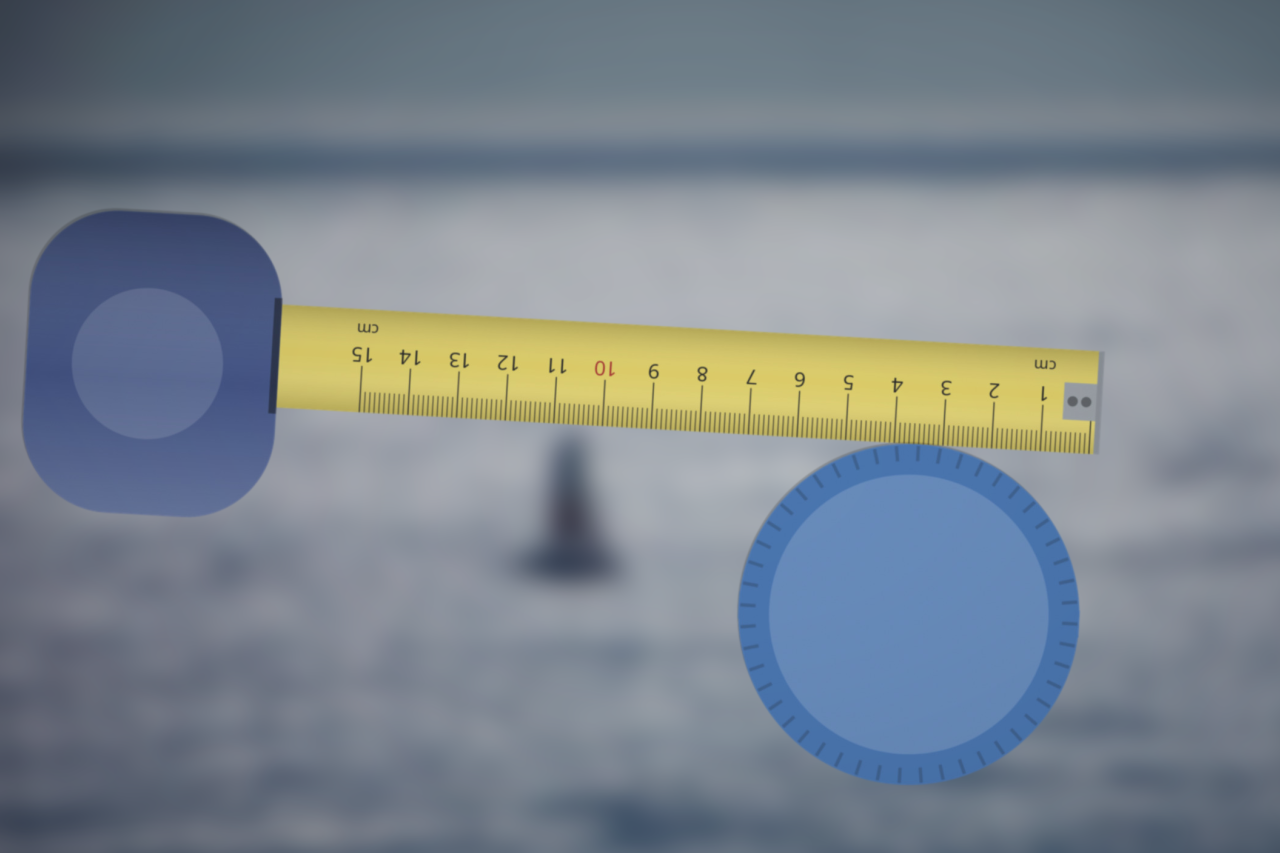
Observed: 7 cm
